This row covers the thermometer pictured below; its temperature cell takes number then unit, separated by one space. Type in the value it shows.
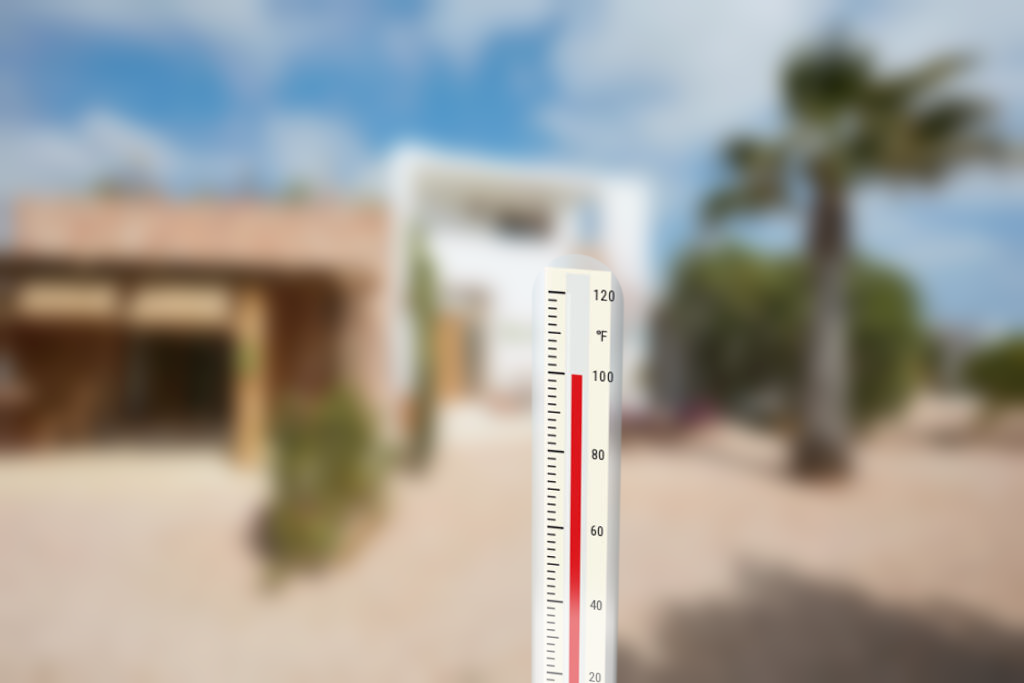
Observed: 100 °F
